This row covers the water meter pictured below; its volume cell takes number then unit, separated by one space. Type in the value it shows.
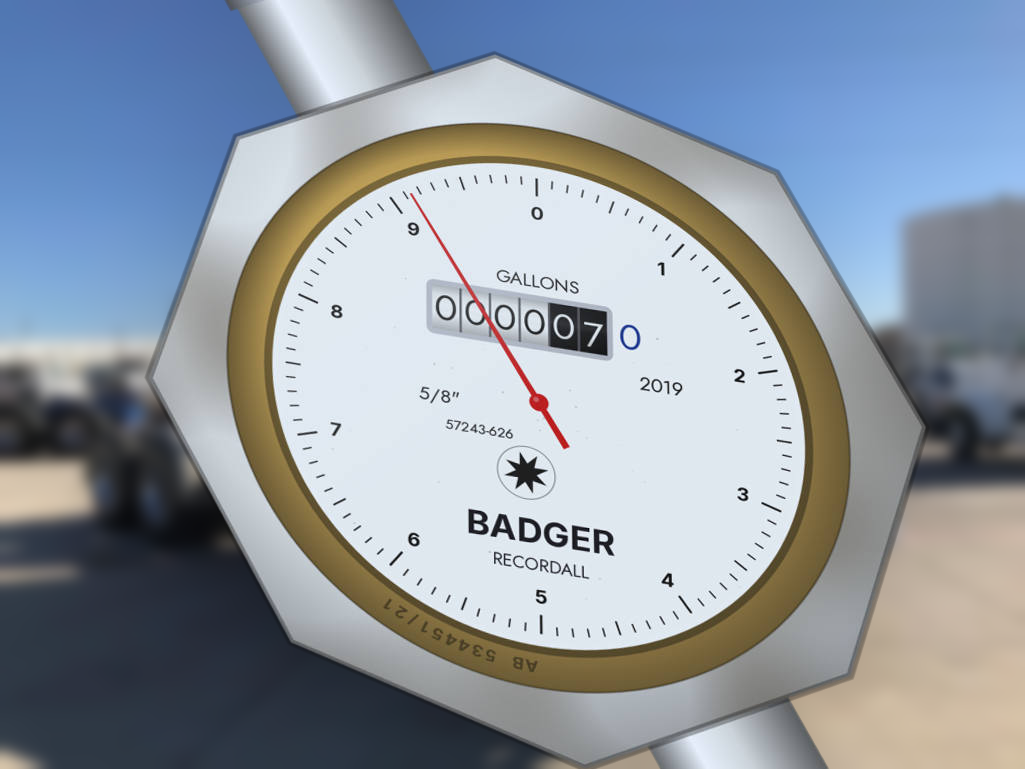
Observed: 69.1 gal
